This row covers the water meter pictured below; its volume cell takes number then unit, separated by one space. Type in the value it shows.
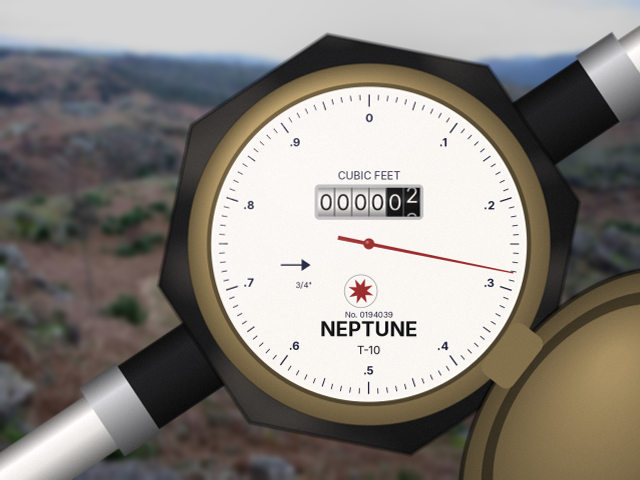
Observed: 2.28 ft³
